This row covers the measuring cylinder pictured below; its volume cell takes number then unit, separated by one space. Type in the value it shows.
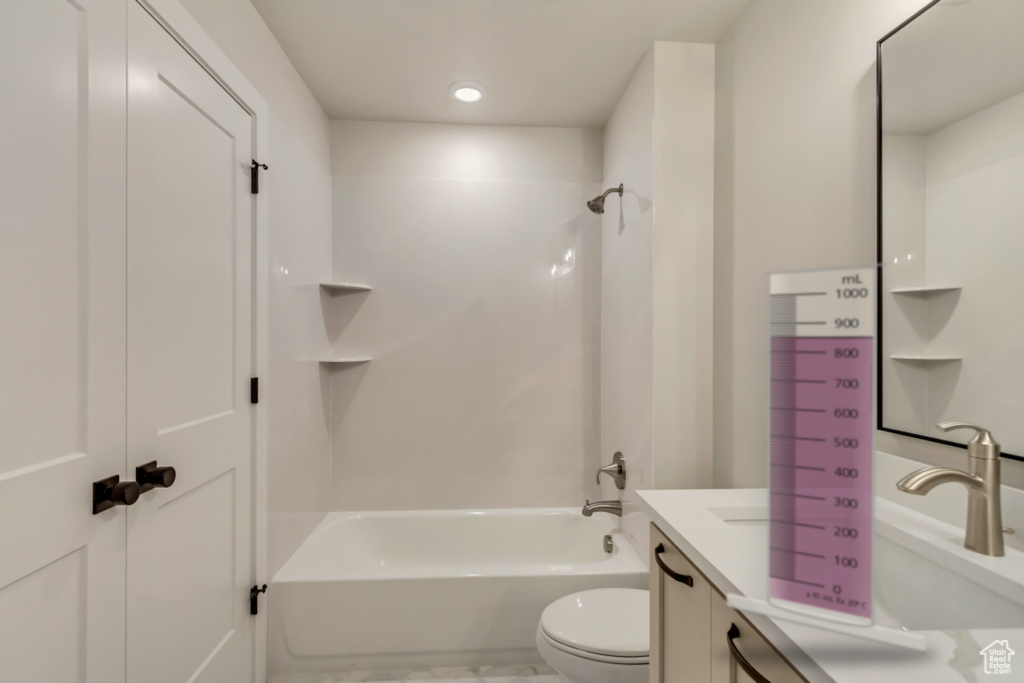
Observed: 850 mL
